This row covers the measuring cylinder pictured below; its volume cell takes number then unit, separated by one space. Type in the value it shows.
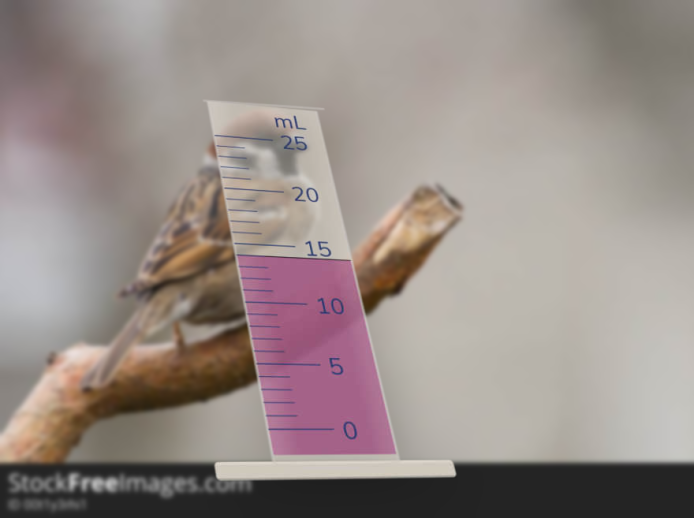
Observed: 14 mL
